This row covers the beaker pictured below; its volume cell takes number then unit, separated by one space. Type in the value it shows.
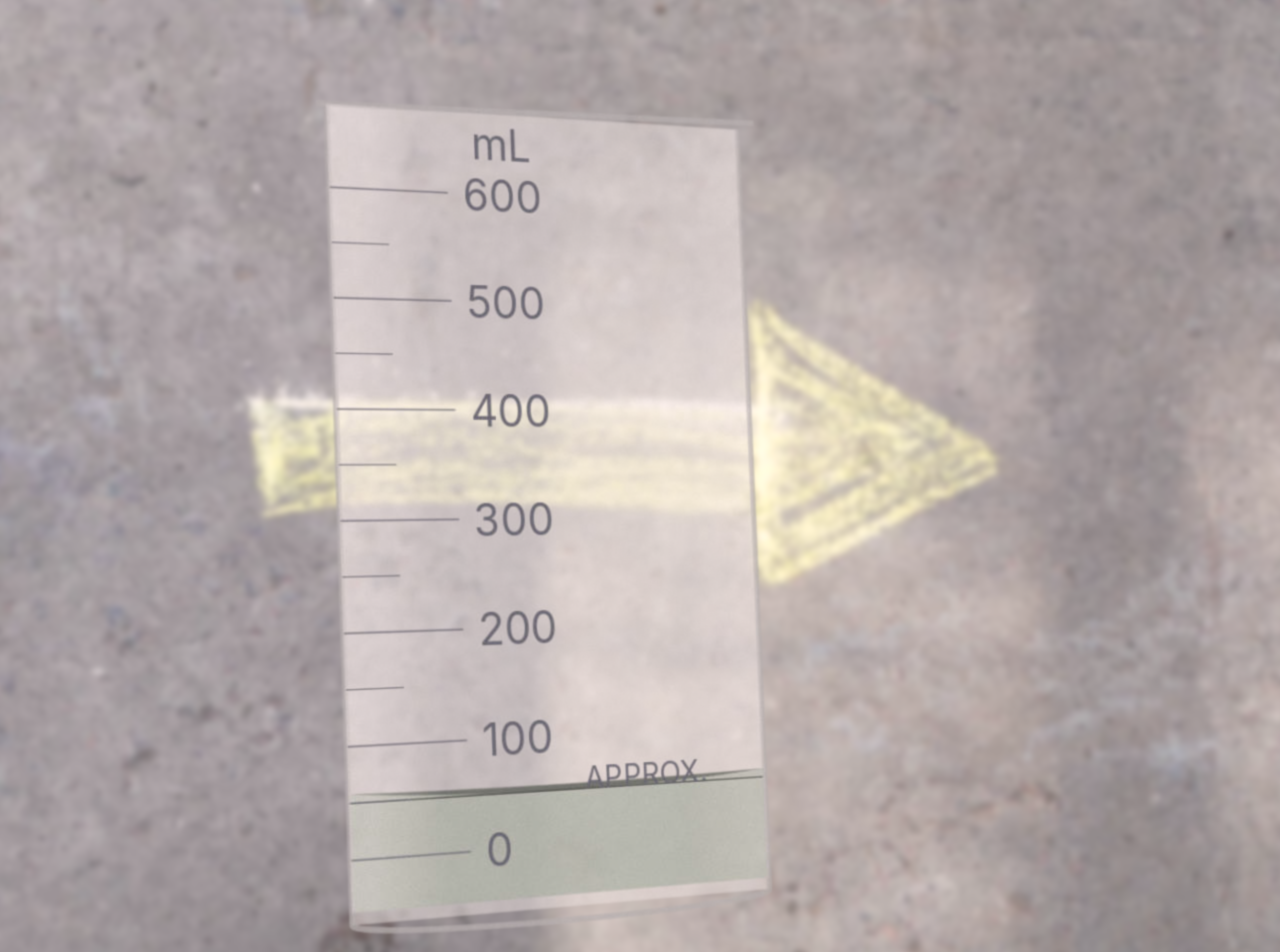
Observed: 50 mL
